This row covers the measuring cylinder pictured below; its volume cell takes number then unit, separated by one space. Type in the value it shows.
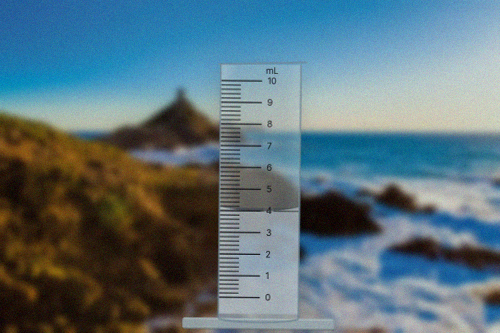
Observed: 4 mL
